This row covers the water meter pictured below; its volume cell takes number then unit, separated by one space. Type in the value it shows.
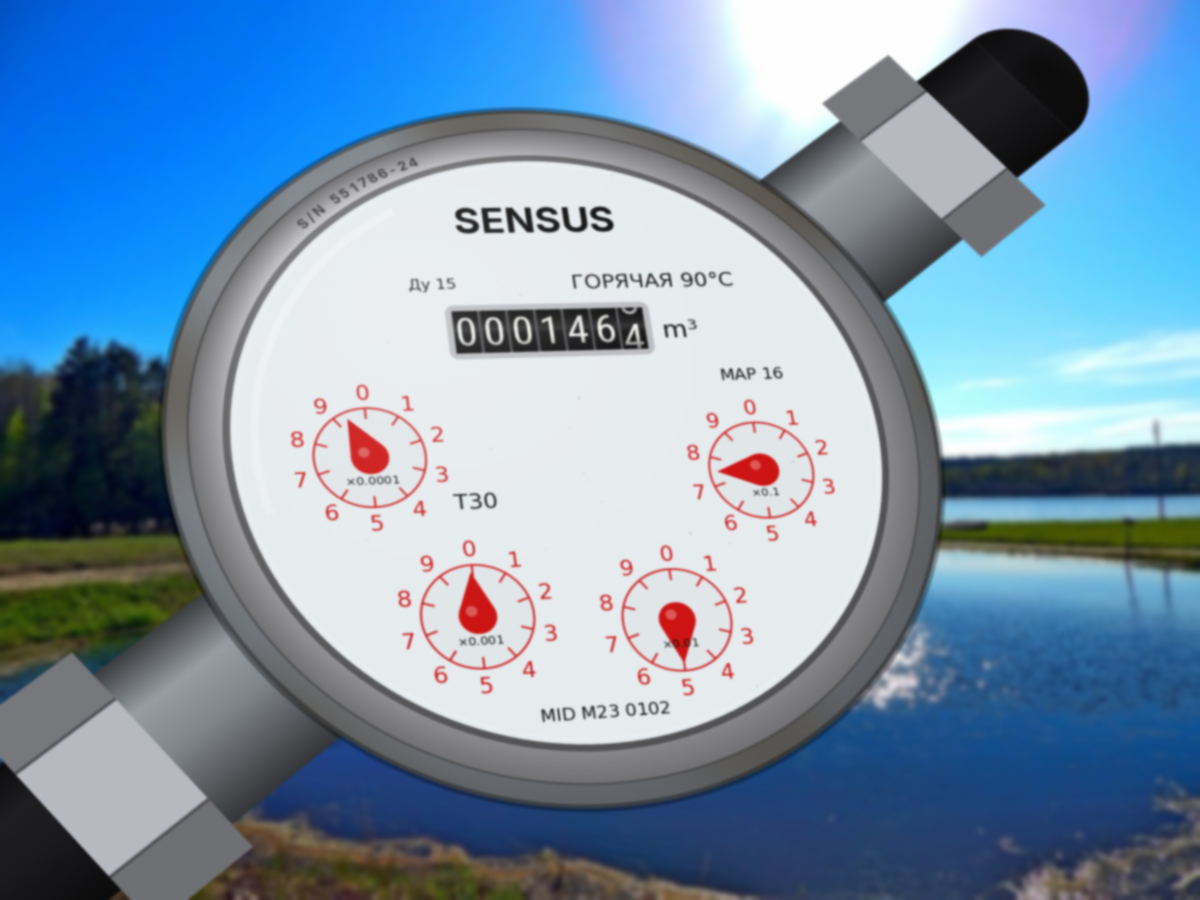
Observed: 1463.7499 m³
